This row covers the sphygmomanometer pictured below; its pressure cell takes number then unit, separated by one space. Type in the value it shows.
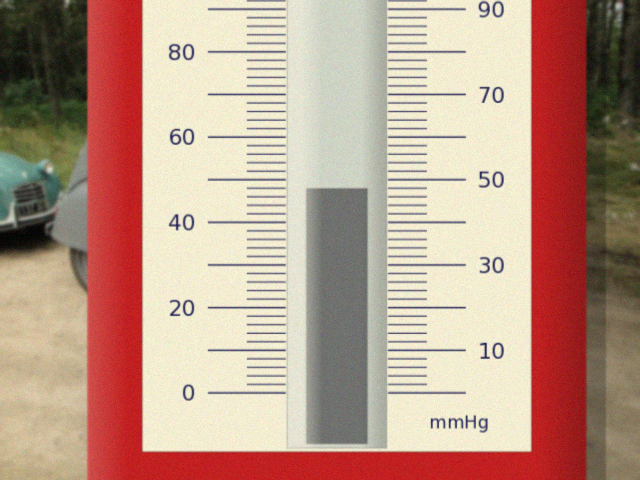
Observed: 48 mmHg
